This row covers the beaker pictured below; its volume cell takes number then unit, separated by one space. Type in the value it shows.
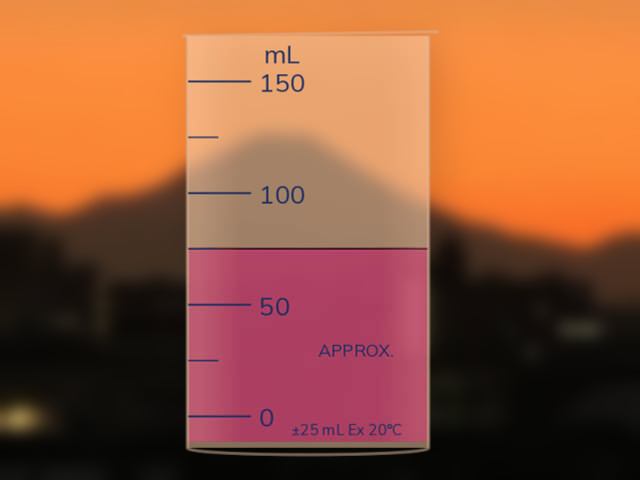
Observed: 75 mL
